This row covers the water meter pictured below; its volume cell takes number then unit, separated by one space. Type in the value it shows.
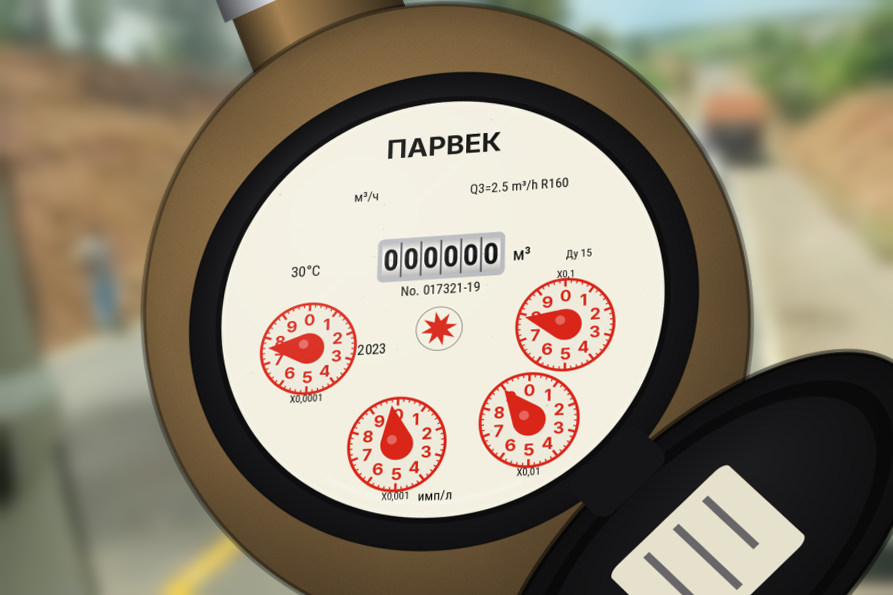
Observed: 0.7897 m³
